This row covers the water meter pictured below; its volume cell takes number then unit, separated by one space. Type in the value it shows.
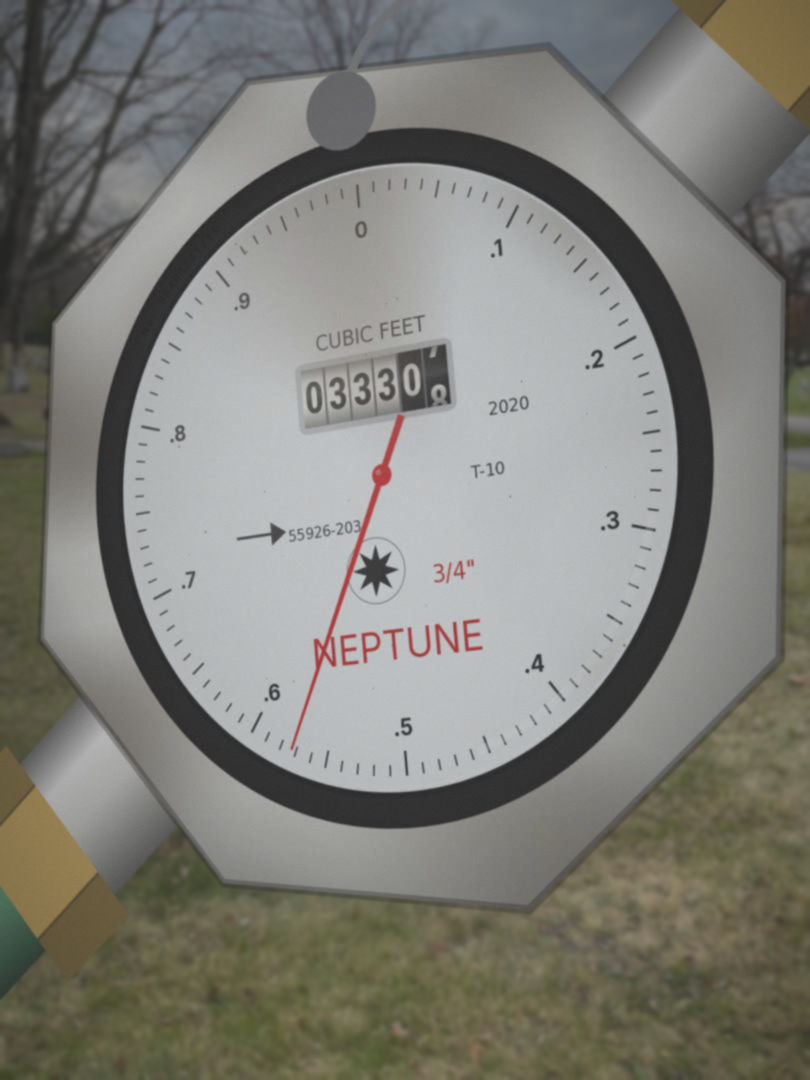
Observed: 33307.57 ft³
